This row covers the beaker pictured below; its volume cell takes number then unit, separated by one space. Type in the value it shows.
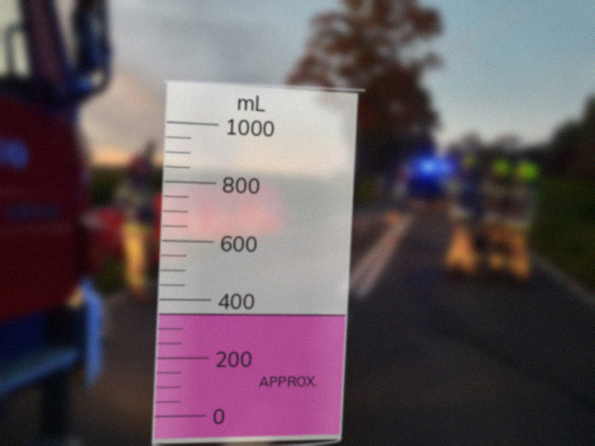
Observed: 350 mL
